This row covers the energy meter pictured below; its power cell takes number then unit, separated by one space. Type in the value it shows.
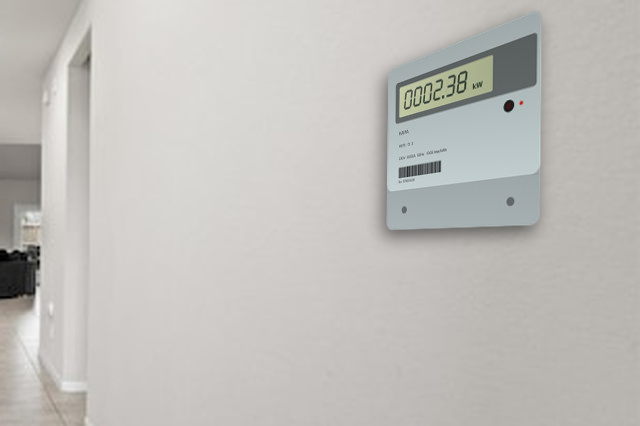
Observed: 2.38 kW
